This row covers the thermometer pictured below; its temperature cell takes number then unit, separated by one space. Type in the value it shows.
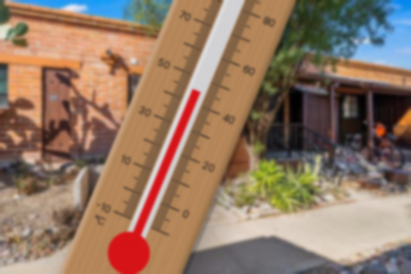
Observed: 45 °C
